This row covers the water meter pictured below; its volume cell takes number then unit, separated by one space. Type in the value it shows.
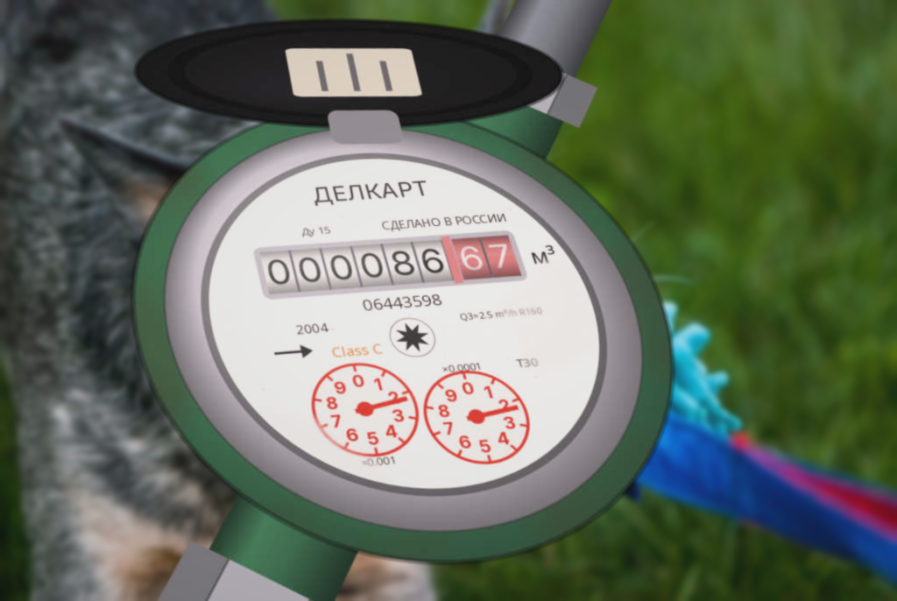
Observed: 86.6722 m³
